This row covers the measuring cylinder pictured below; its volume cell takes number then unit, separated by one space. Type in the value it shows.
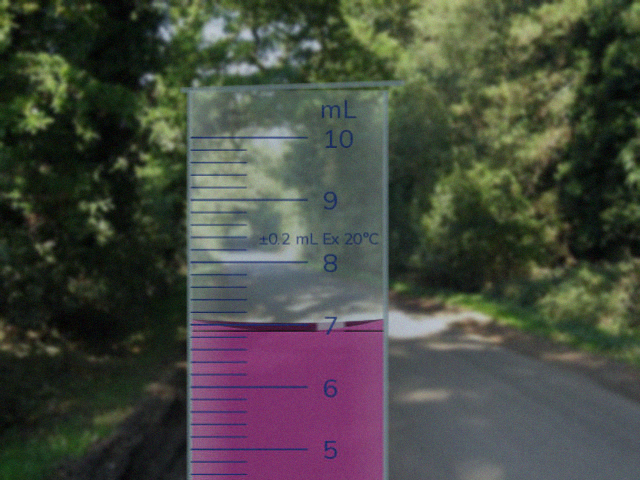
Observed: 6.9 mL
